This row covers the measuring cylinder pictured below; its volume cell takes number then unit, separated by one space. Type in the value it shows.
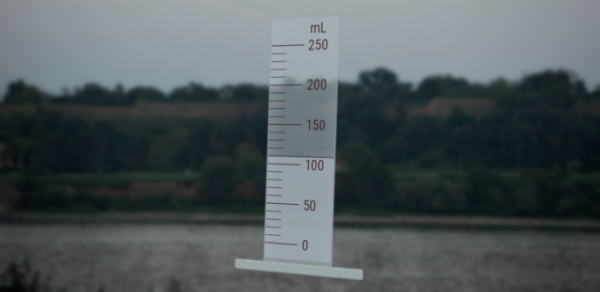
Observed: 110 mL
